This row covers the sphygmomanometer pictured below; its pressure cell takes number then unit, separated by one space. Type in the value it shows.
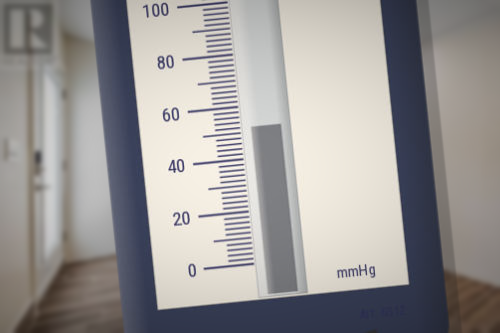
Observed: 52 mmHg
